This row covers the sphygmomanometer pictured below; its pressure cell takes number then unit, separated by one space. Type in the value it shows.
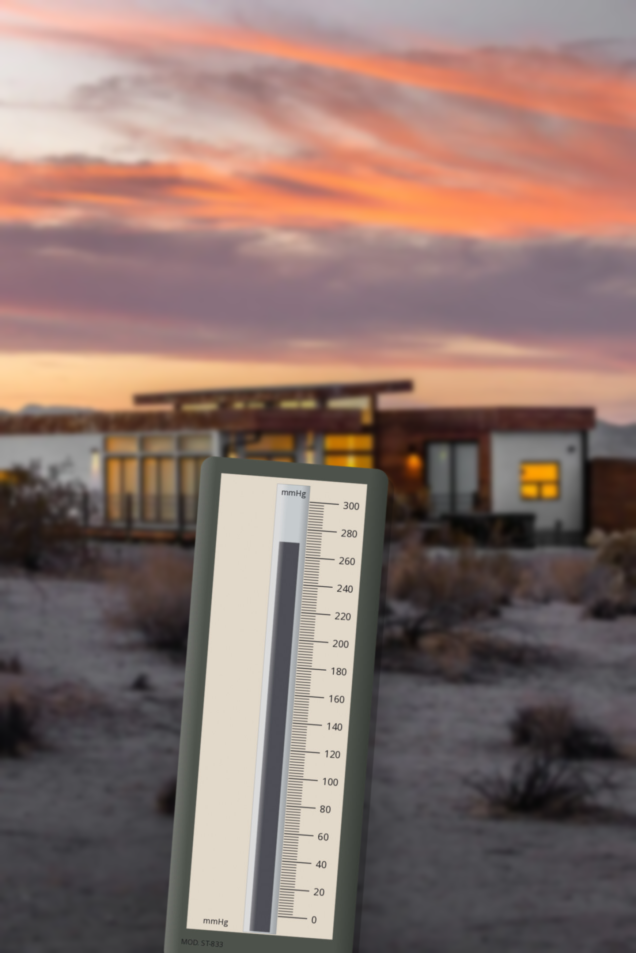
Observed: 270 mmHg
